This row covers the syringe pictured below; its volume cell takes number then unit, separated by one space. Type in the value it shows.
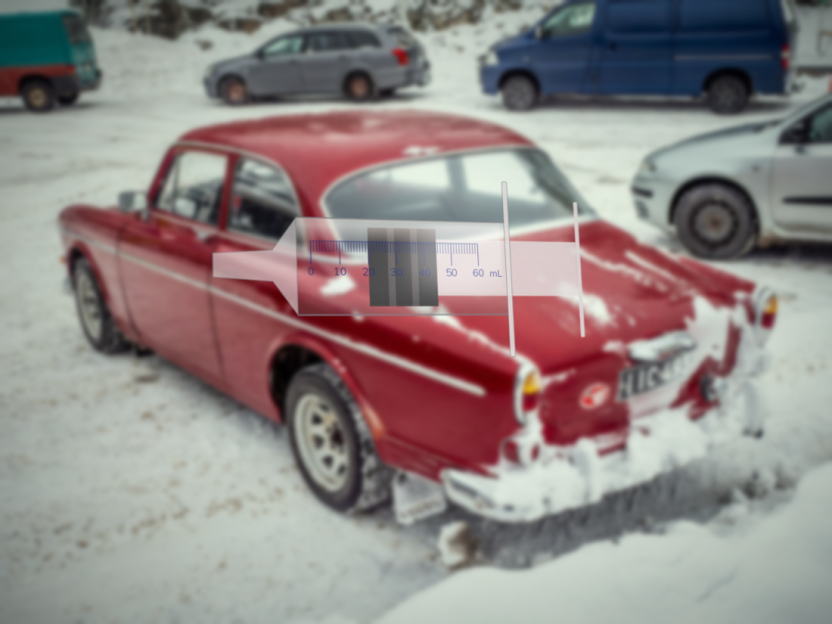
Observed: 20 mL
